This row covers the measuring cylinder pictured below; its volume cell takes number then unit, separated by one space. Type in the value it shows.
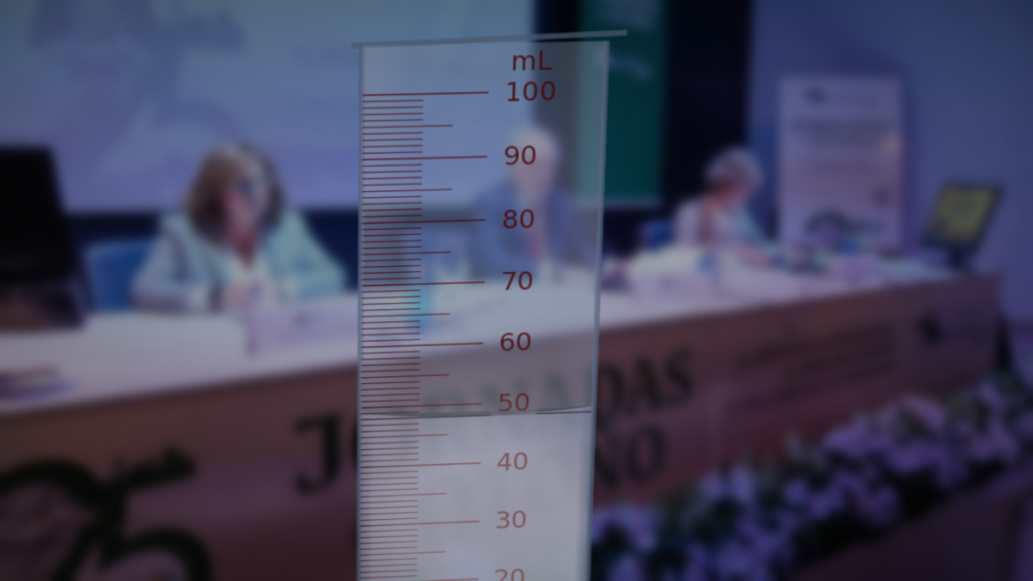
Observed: 48 mL
